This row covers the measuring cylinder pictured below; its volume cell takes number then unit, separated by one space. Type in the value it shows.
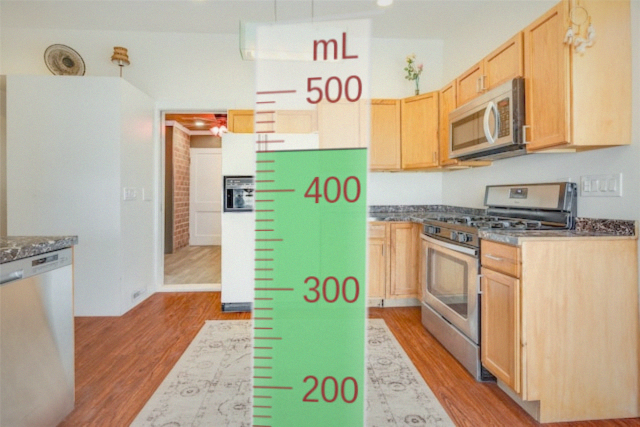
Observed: 440 mL
